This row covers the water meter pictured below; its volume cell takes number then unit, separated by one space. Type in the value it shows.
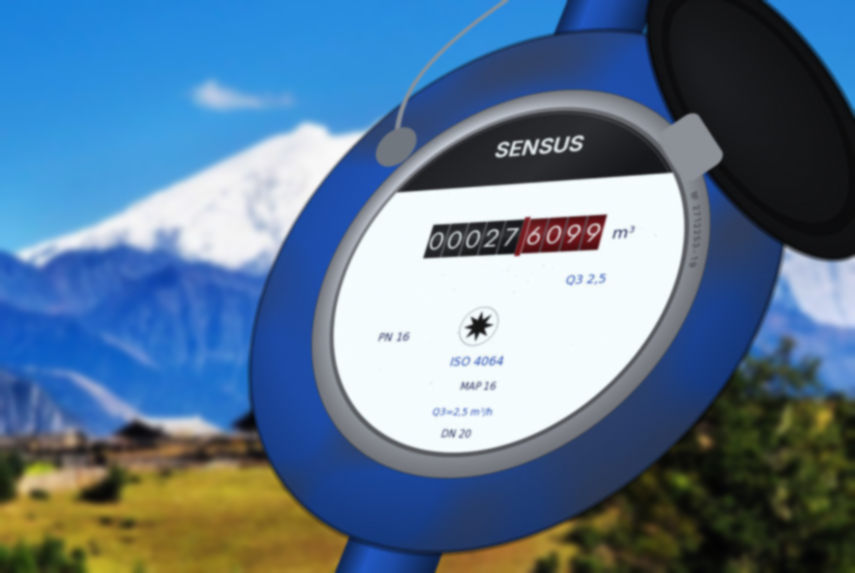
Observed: 27.6099 m³
